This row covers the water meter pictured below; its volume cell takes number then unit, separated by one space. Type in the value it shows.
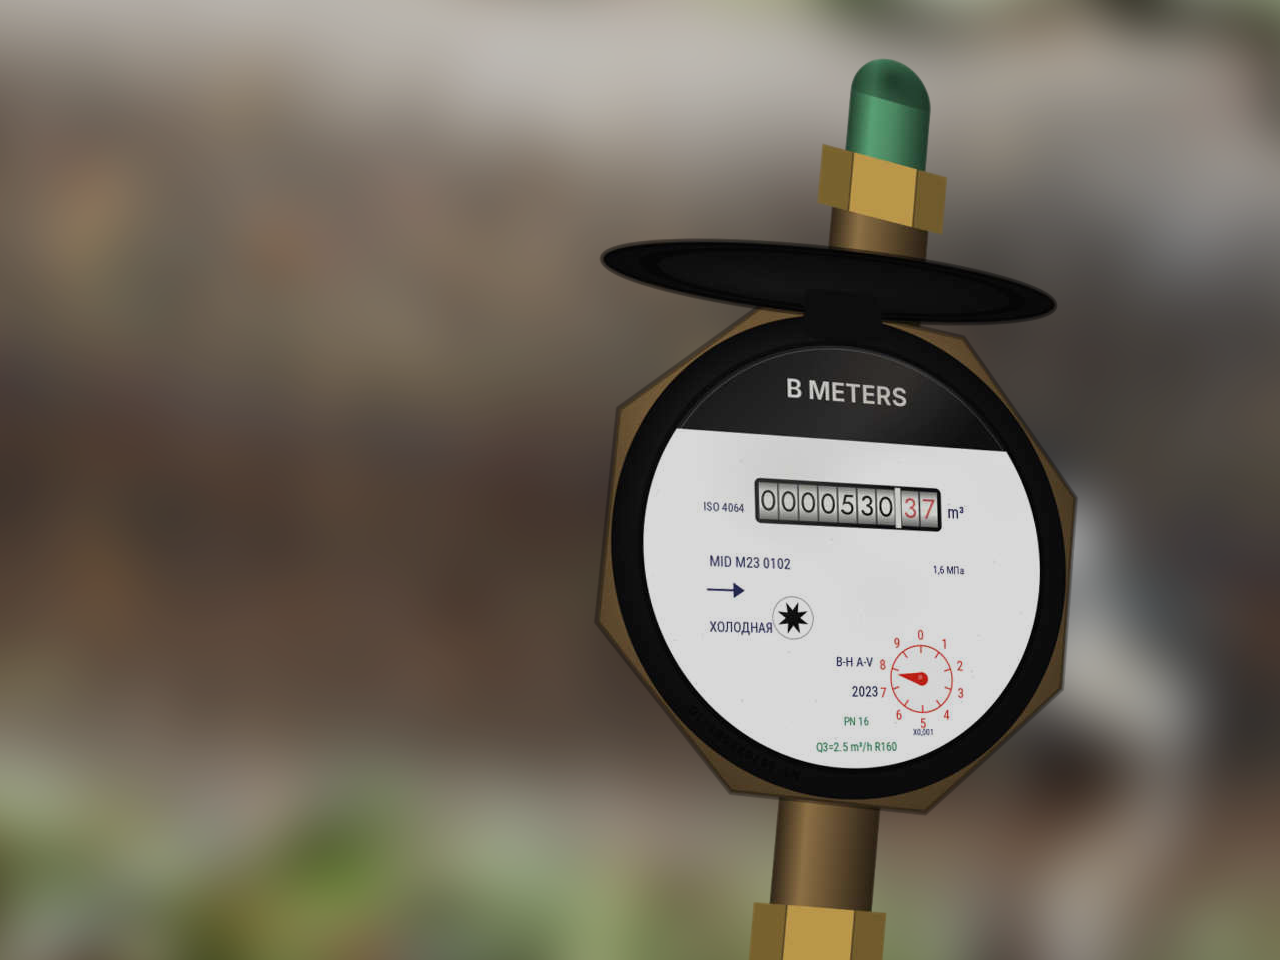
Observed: 530.377 m³
